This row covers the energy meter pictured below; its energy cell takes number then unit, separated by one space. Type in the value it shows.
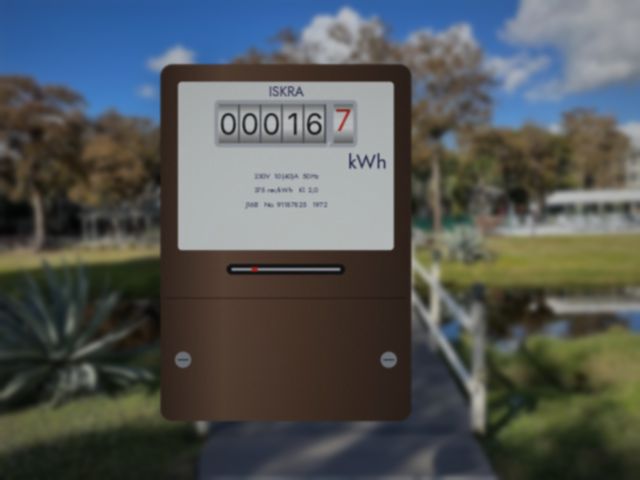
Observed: 16.7 kWh
